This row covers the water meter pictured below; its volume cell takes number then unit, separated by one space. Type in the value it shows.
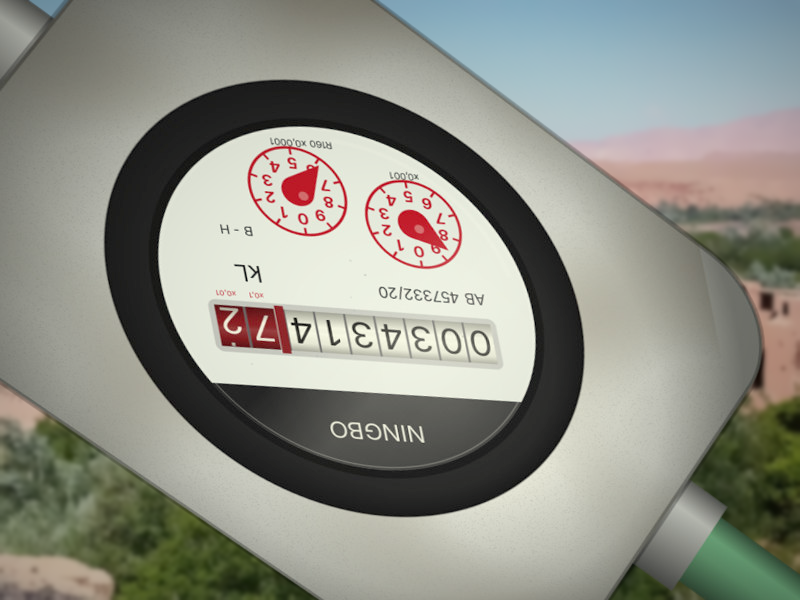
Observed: 34314.7186 kL
